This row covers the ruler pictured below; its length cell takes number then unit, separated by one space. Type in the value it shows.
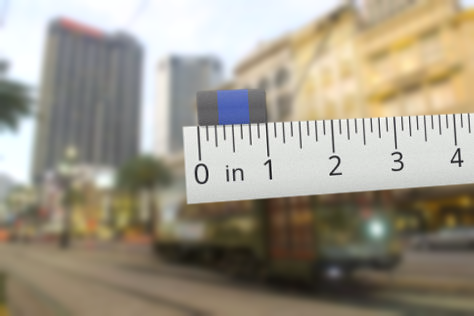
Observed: 1 in
